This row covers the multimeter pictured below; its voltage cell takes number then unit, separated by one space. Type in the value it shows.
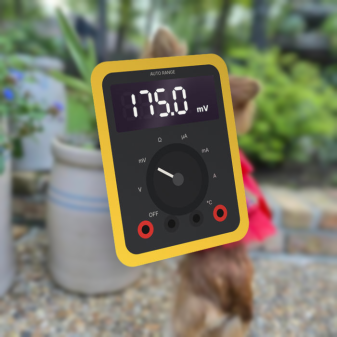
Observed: 175.0 mV
